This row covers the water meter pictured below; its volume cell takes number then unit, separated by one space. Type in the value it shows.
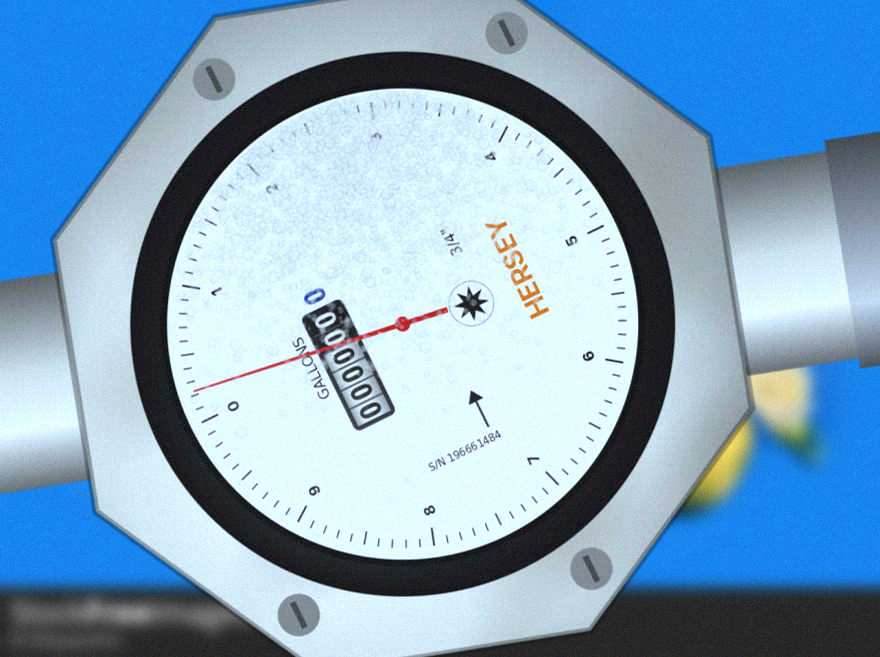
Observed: 0.2 gal
